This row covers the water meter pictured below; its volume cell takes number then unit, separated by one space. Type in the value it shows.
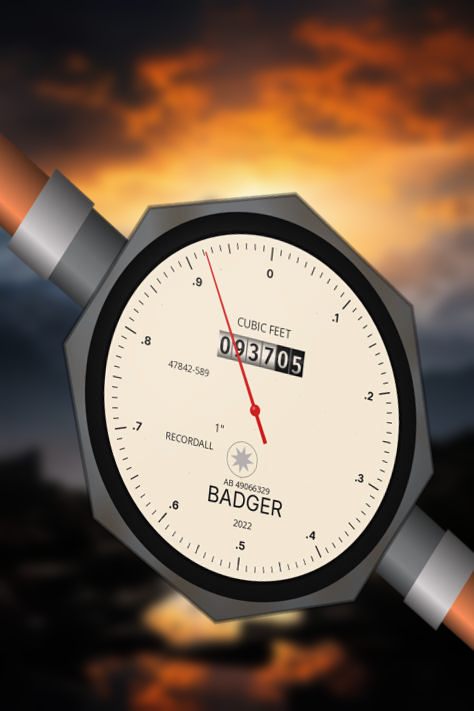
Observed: 93704.92 ft³
